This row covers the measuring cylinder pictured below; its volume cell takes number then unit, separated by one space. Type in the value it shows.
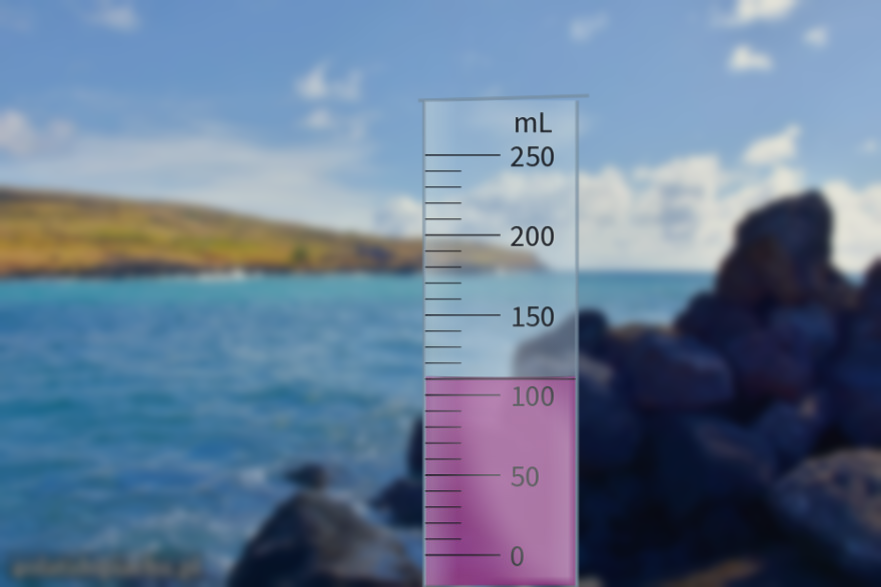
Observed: 110 mL
